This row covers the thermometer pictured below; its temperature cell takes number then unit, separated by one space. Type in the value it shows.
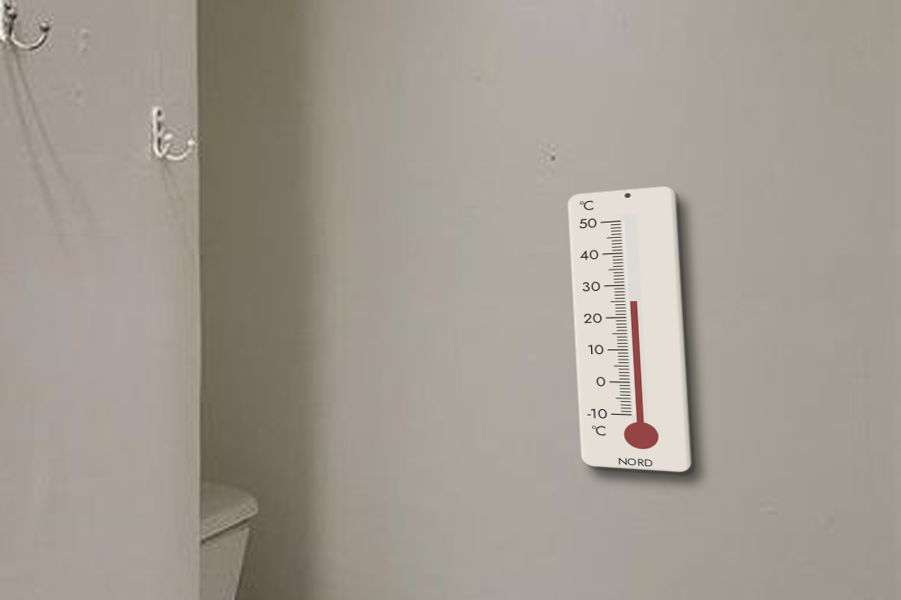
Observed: 25 °C
